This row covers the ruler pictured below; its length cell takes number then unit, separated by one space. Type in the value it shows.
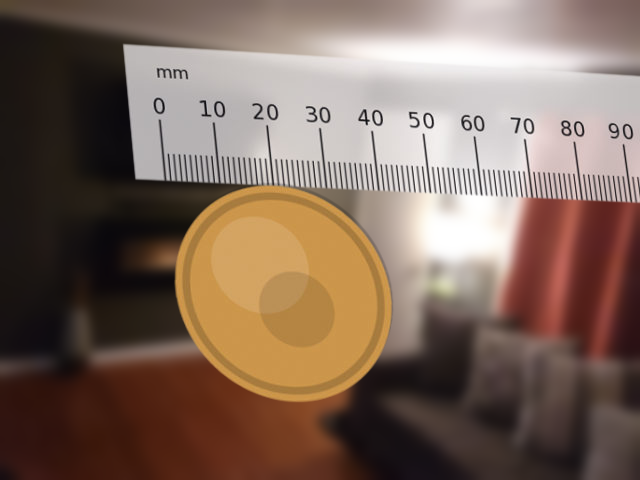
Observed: 40 mm
